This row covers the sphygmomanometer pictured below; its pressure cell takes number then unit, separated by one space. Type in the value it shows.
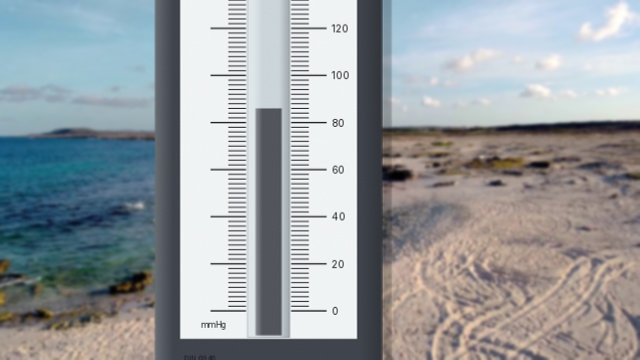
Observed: 86 mmHg
